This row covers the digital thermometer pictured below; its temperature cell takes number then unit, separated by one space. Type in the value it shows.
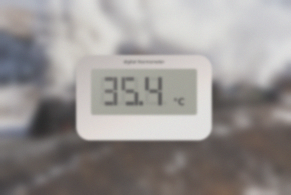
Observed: 35.4 °C
